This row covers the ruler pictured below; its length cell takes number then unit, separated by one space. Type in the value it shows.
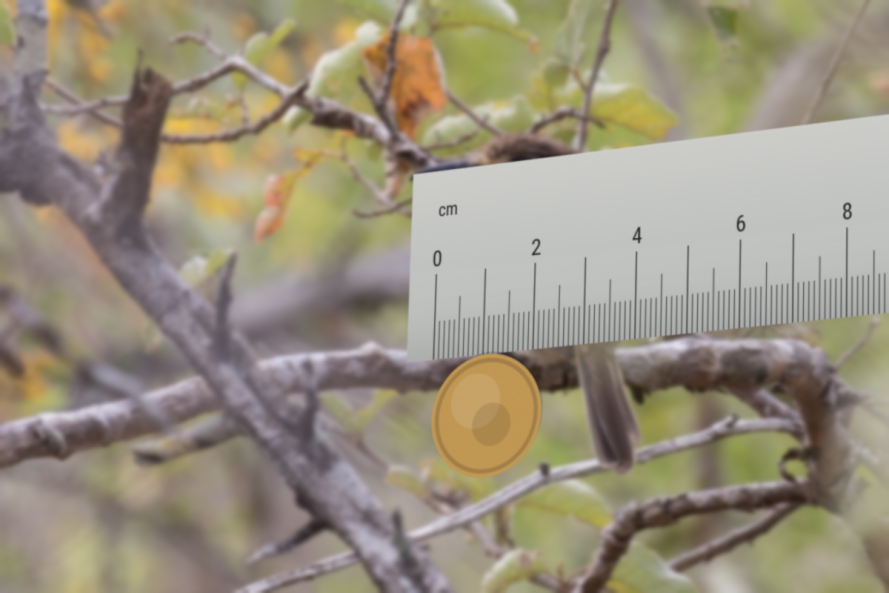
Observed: 2.2 cm
